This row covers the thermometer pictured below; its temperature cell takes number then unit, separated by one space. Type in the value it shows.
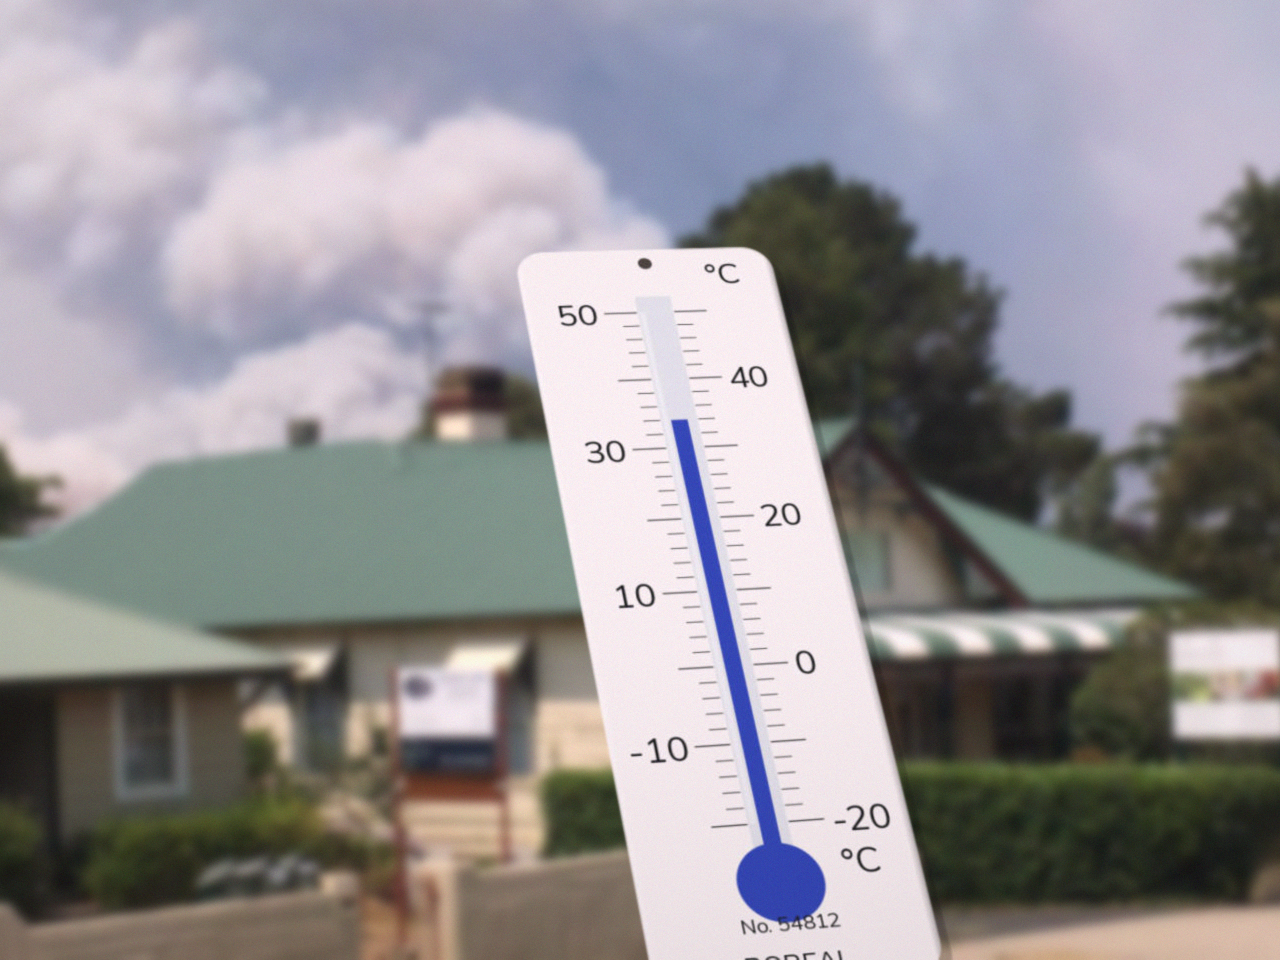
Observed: 34 °C
